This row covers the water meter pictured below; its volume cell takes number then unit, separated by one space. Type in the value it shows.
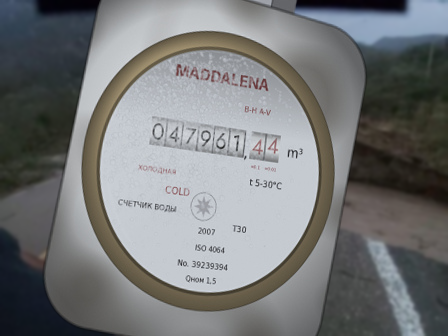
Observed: 47961.44 m³
